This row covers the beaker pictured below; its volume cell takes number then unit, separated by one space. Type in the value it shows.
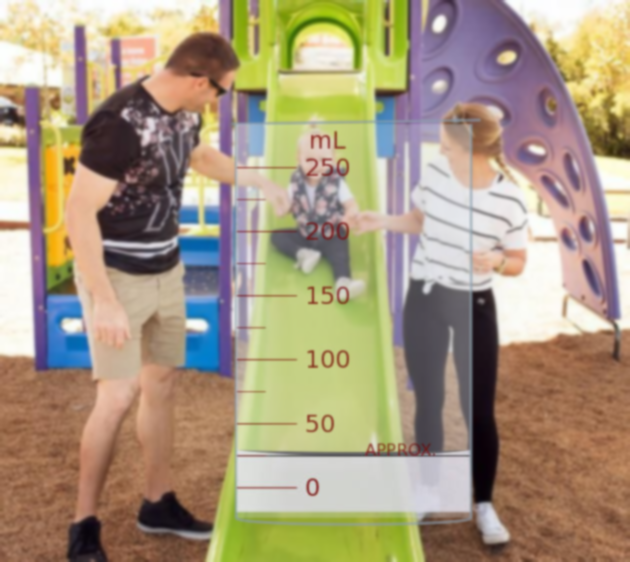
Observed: 25 mL
